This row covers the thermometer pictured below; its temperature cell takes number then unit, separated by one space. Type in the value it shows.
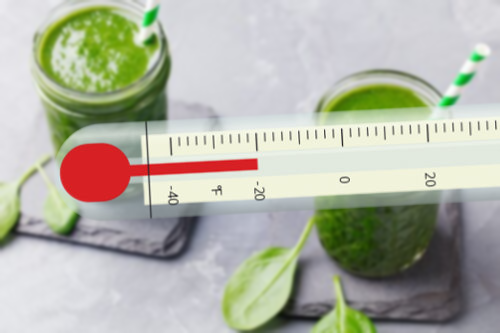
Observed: -20 °F
